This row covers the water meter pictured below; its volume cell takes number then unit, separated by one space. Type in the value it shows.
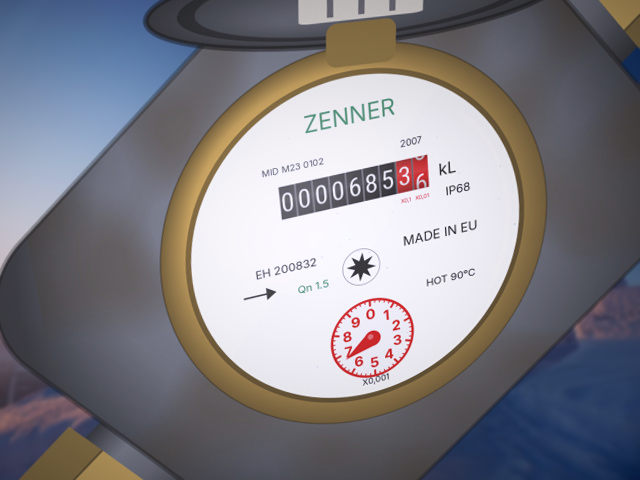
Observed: 685.356 kL
